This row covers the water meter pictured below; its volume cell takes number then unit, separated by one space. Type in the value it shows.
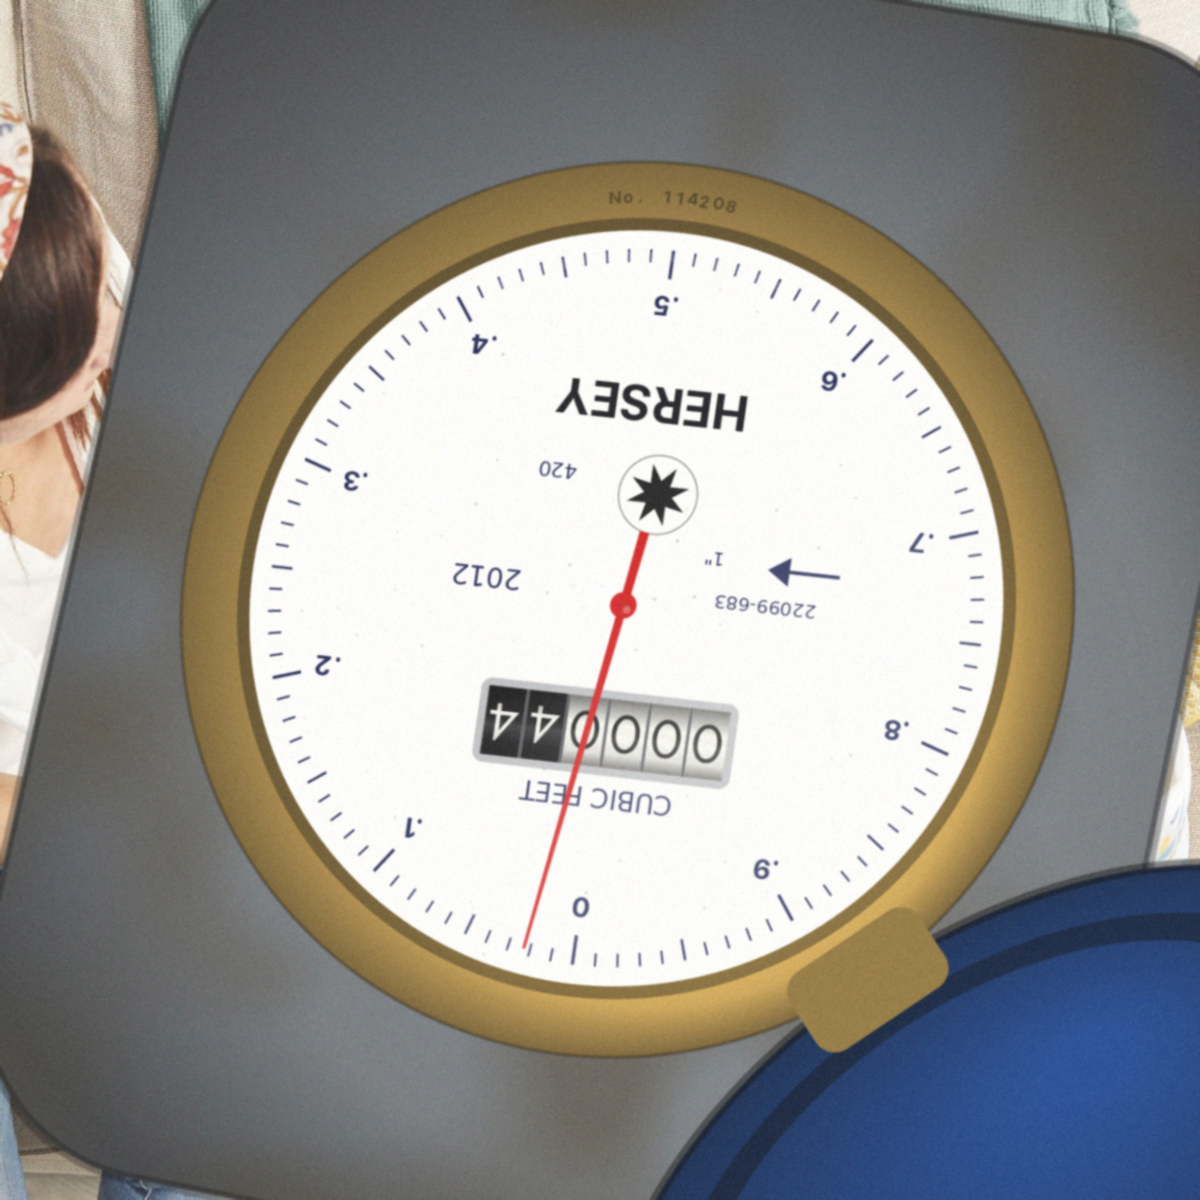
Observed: 44.02 ft³
